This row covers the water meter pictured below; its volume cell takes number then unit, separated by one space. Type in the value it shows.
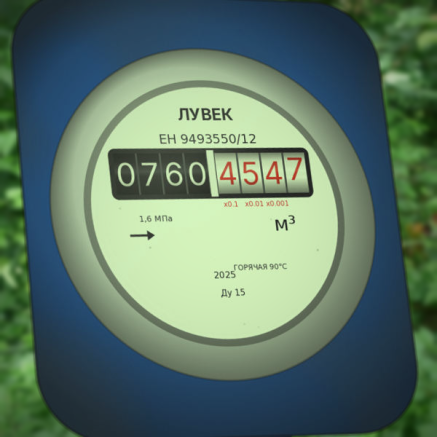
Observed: 760.4547 m³
